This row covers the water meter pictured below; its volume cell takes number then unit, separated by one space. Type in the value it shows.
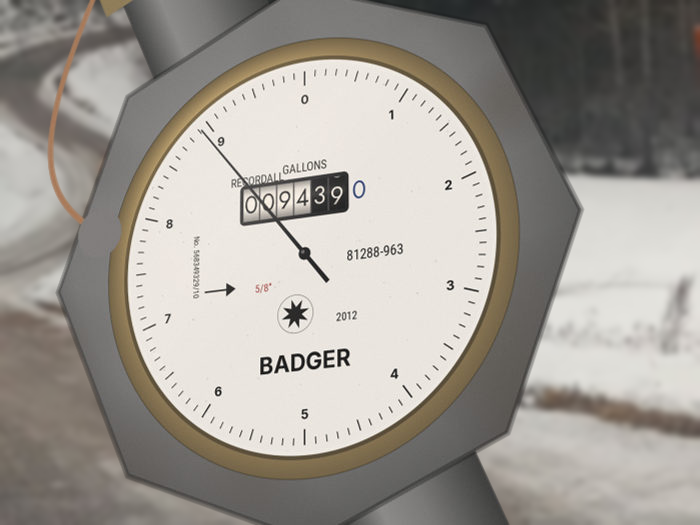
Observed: 94388.9 gal
